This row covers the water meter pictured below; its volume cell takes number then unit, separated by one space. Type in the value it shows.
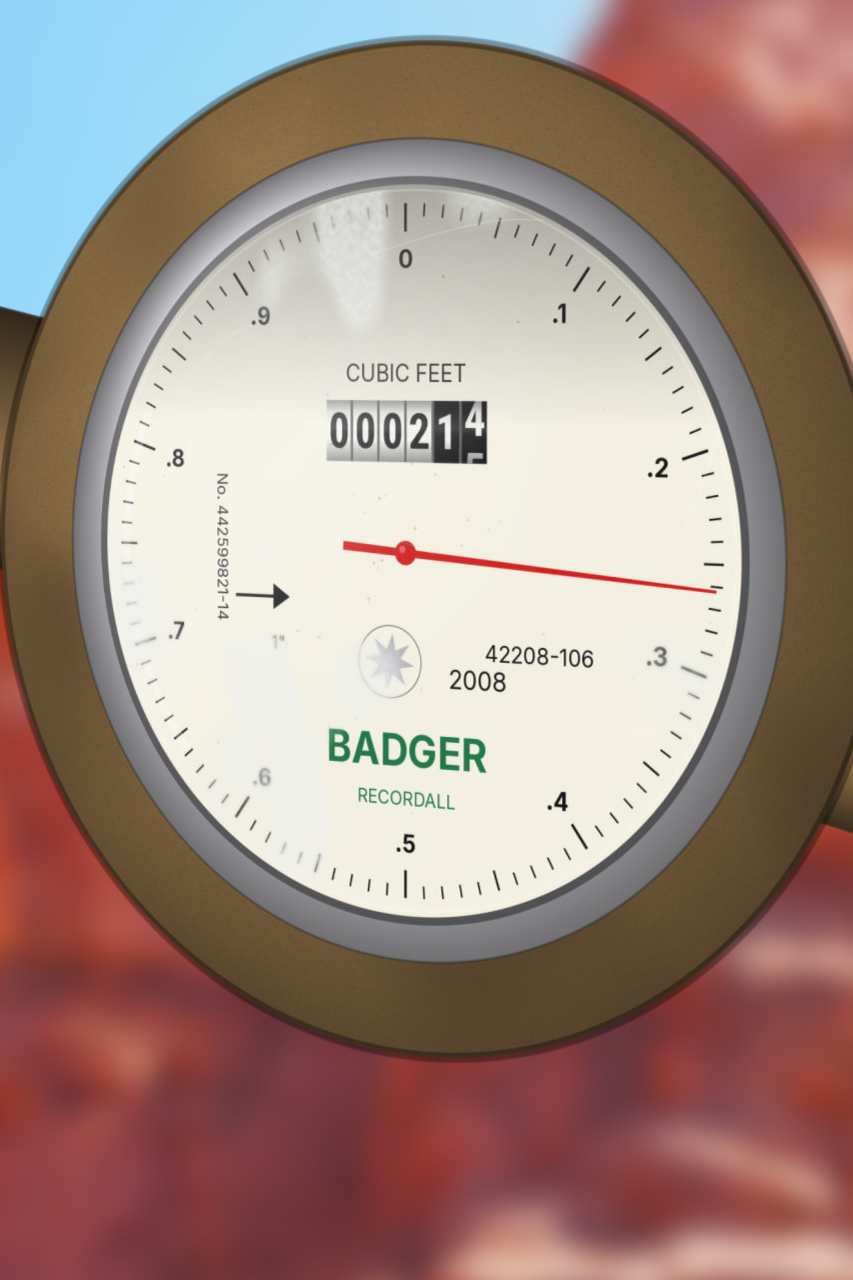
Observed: 214.26 ft³
